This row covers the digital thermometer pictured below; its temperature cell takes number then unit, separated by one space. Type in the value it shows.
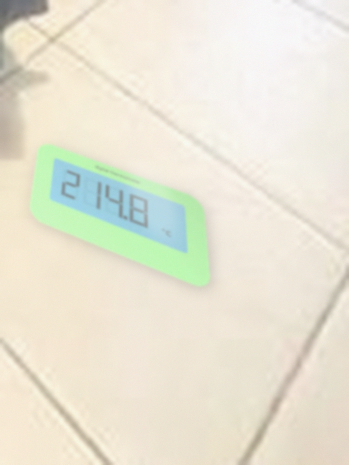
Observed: 214.8 °C
